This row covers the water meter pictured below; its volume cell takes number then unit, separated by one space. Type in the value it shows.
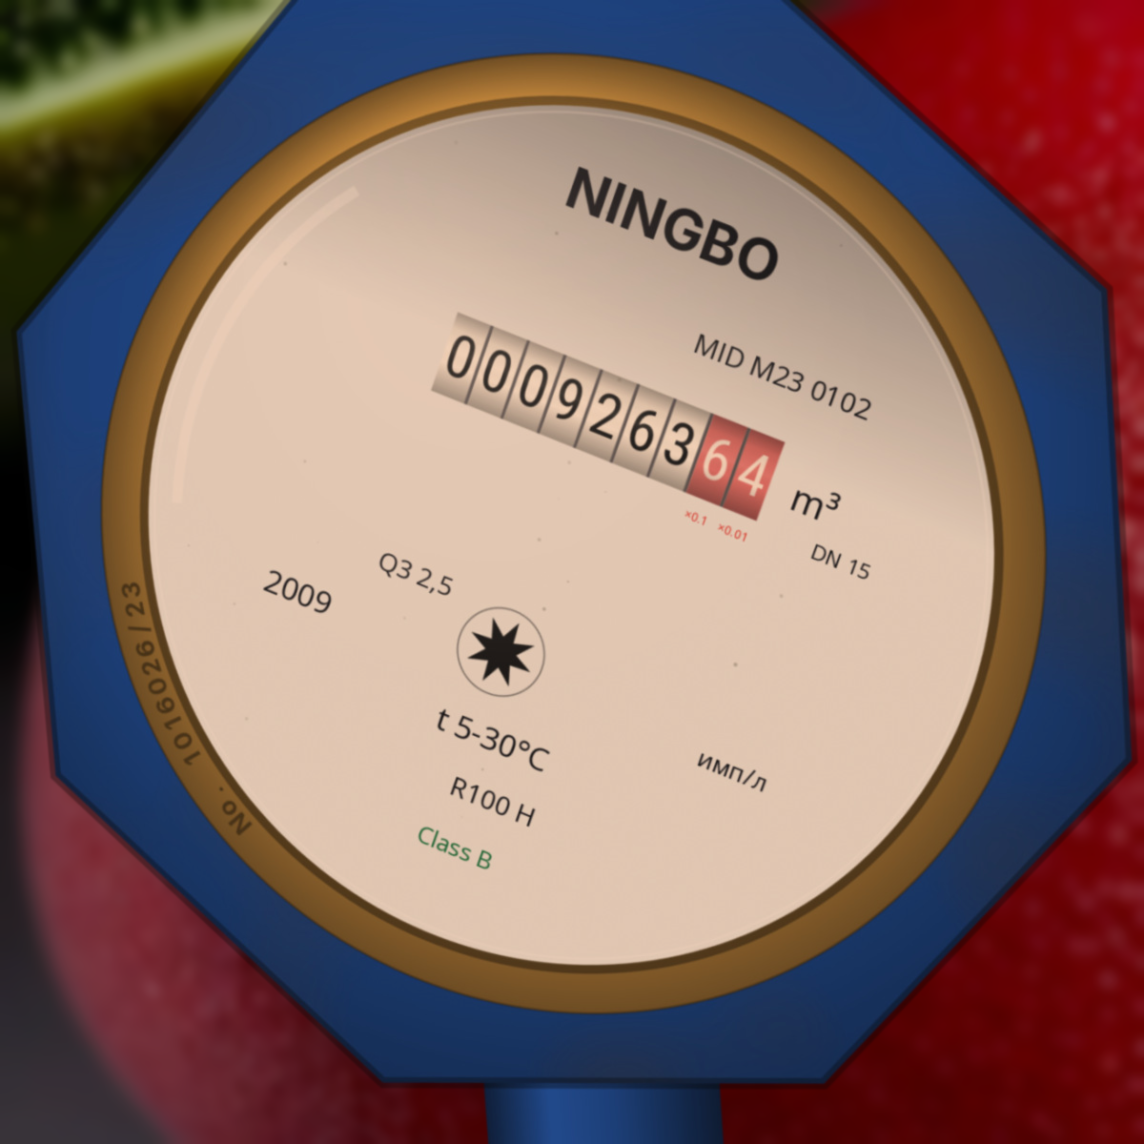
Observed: 9263.64 m³
